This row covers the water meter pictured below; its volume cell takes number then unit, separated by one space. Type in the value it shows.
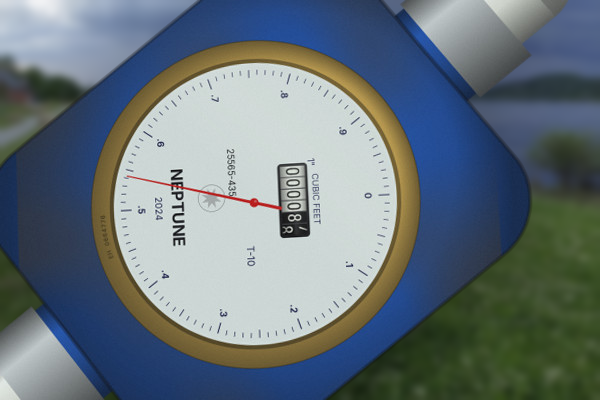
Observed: 87.54 ft³
